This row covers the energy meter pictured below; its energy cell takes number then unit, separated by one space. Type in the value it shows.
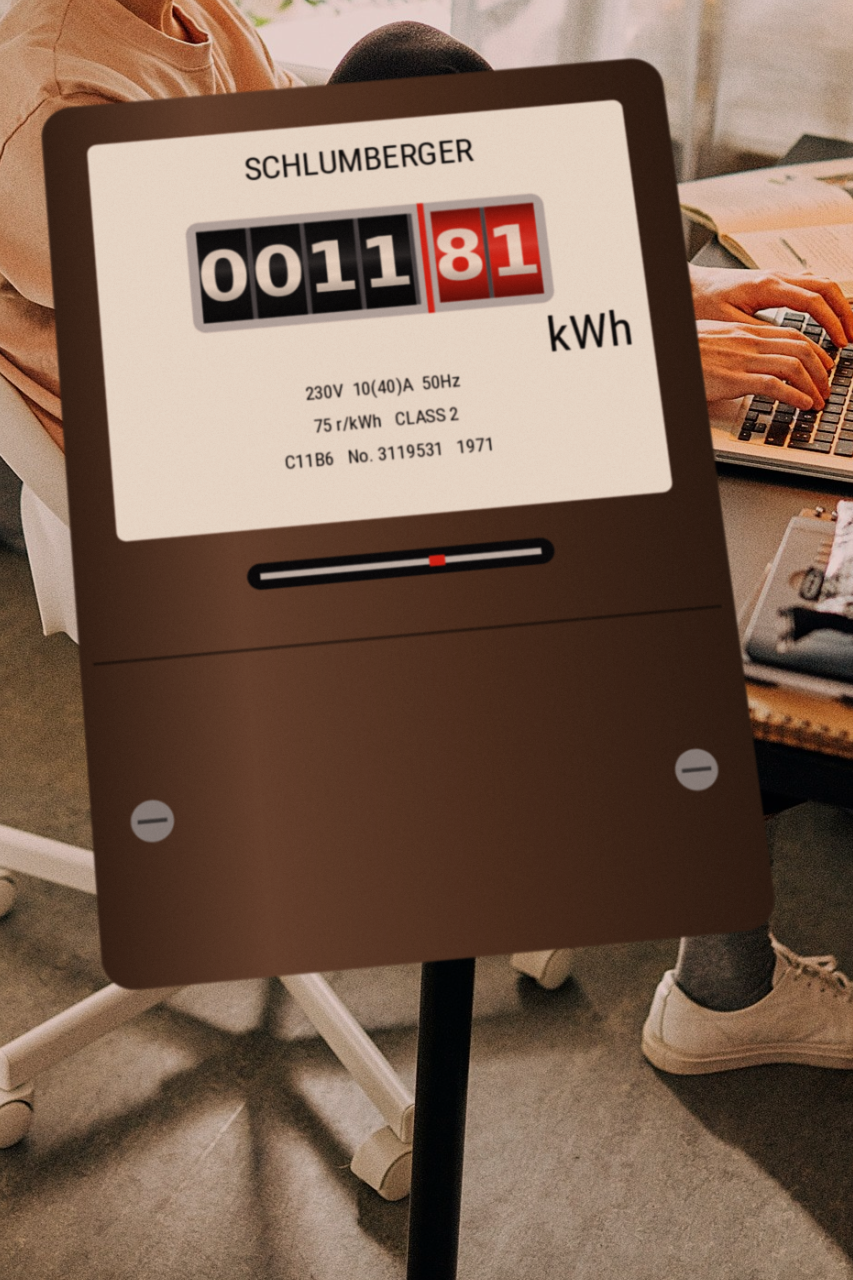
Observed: 11.81 kWh
